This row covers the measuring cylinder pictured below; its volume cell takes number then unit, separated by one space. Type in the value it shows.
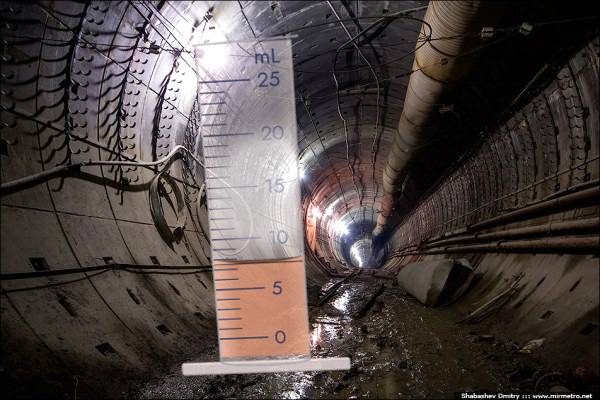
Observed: 7.5 mL
